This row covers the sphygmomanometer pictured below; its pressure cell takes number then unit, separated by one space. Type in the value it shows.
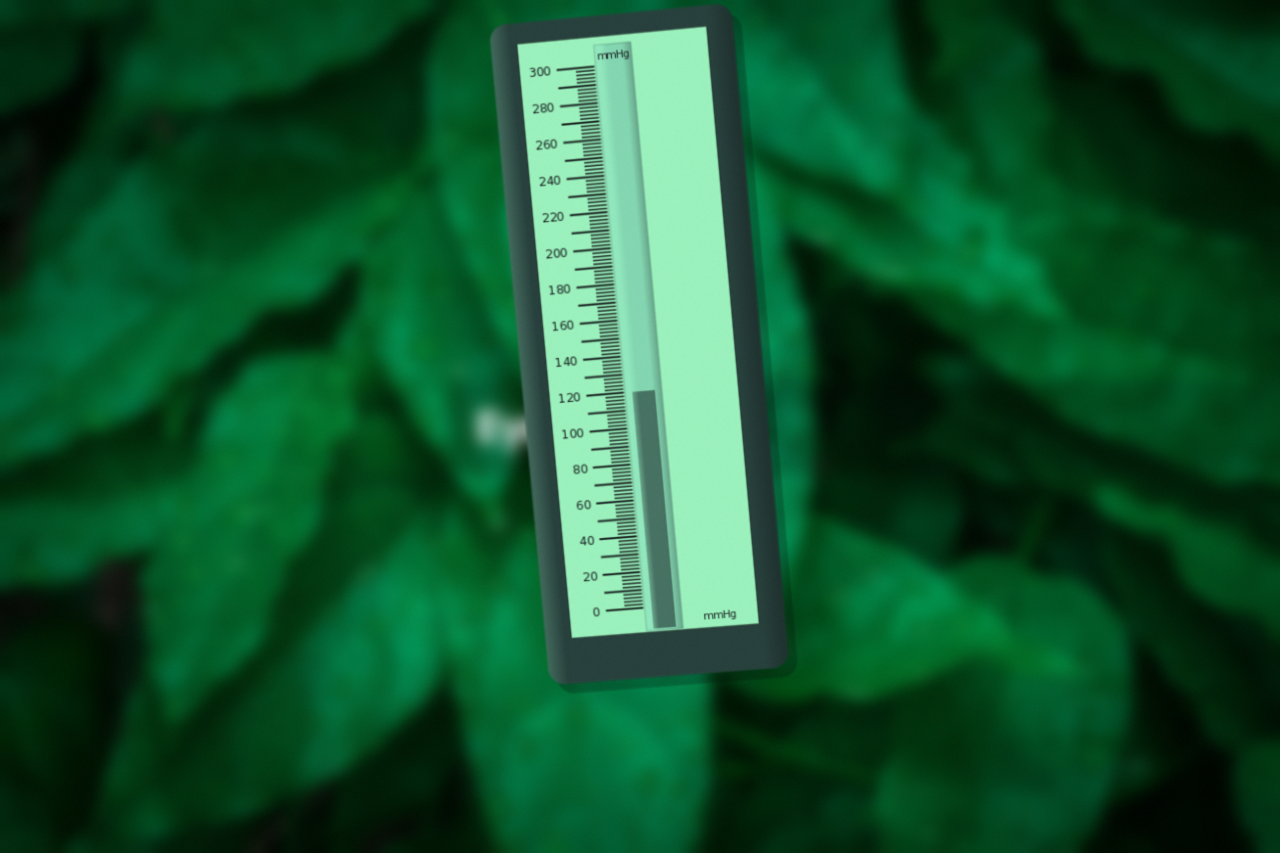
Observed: 120 mmHg
